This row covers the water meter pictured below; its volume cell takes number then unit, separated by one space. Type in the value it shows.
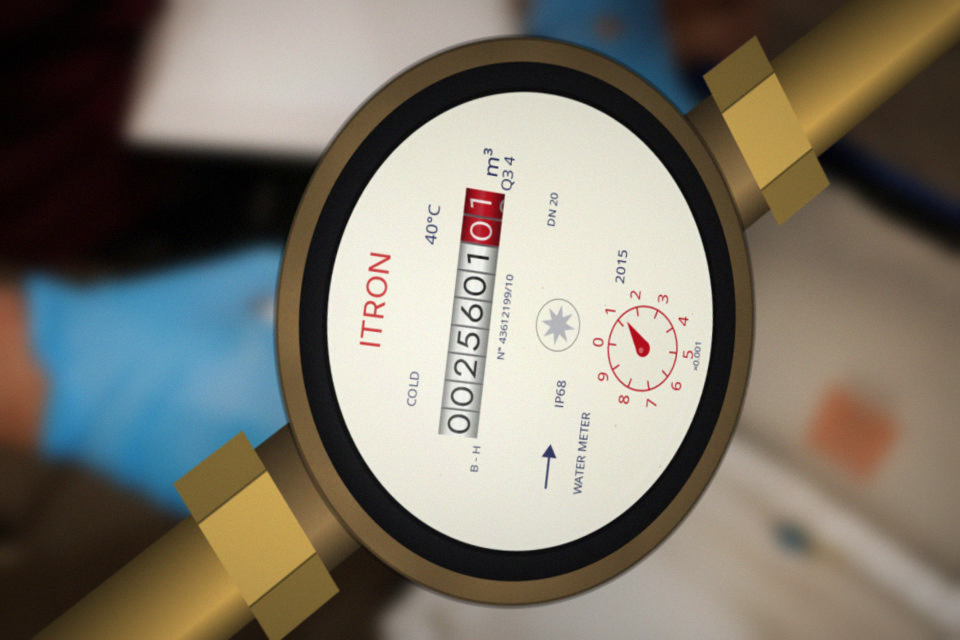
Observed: 25601.011 m³
